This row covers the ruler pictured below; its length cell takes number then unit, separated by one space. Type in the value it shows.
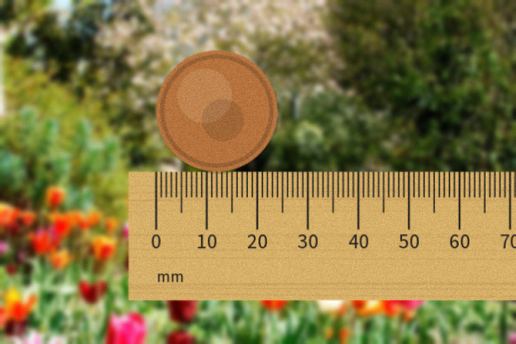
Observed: 24 mm
